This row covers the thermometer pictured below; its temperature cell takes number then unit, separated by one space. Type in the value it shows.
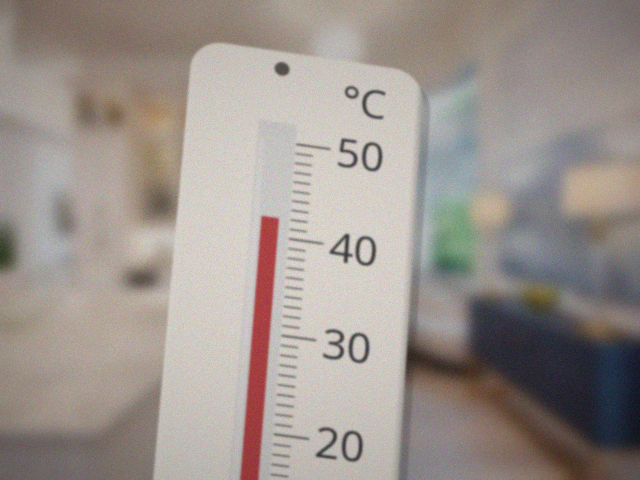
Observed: 42 °C
